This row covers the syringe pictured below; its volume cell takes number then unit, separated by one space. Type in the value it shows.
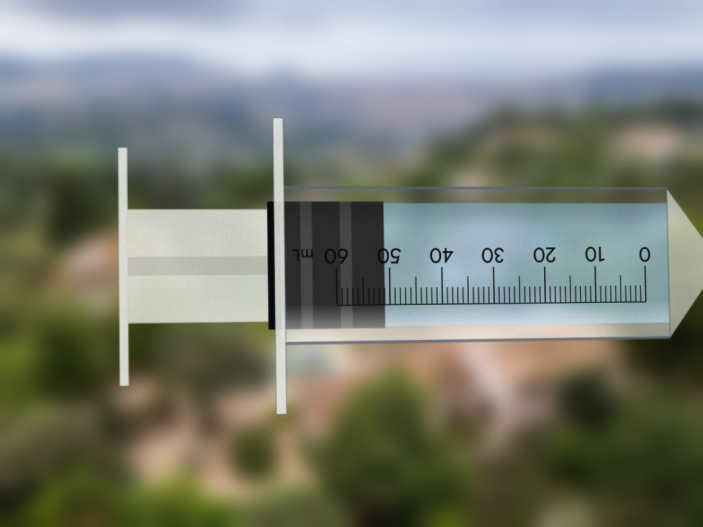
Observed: 51 mL
